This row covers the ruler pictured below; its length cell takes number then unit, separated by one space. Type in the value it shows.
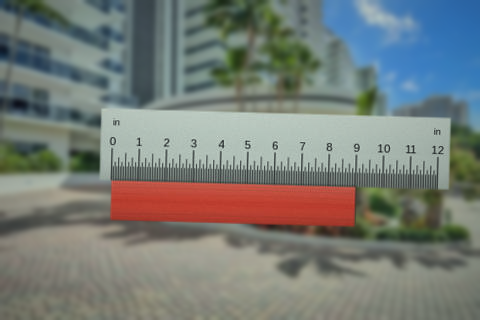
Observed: 9 in
